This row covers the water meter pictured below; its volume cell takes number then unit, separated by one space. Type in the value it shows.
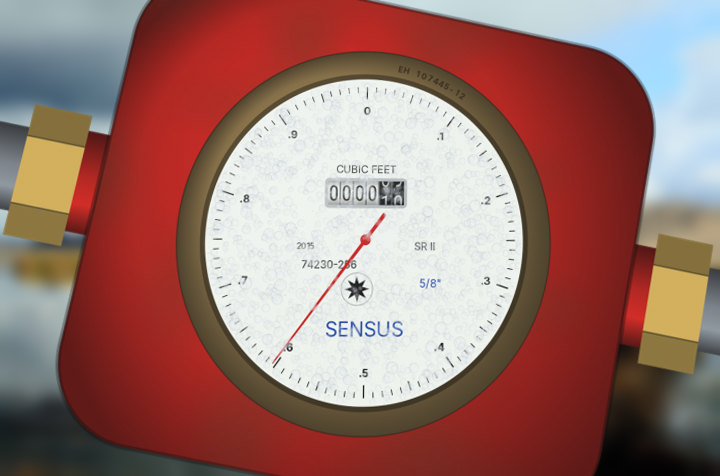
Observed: 9.60 ft³
